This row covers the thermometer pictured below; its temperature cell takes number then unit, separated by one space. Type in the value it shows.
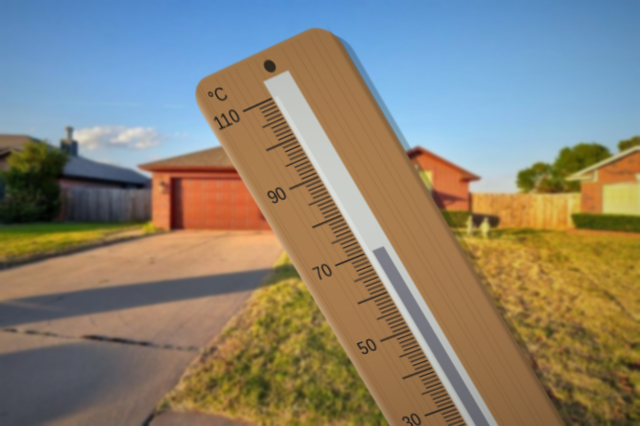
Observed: 70 °C
